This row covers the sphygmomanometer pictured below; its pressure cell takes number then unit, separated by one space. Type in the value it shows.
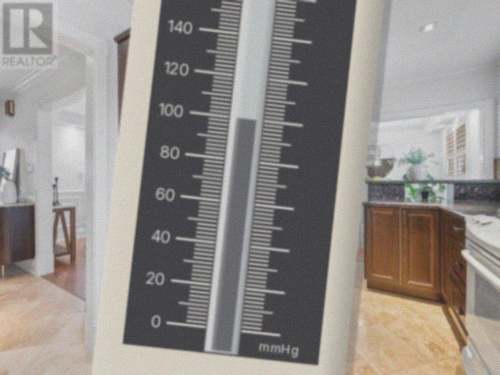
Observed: 100 mmHg
